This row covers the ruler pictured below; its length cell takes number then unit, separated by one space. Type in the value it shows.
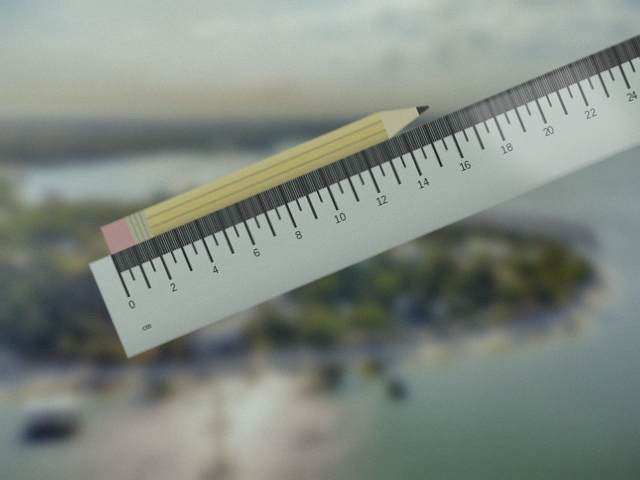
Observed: 15.5 cm
